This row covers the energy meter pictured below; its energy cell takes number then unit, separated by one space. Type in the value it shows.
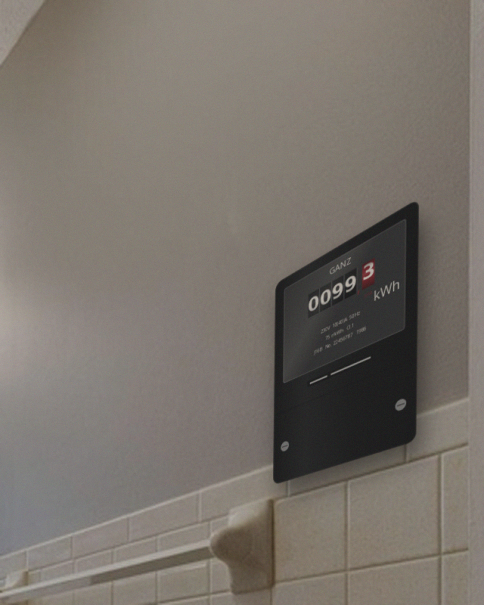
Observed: 99.3 kWh
